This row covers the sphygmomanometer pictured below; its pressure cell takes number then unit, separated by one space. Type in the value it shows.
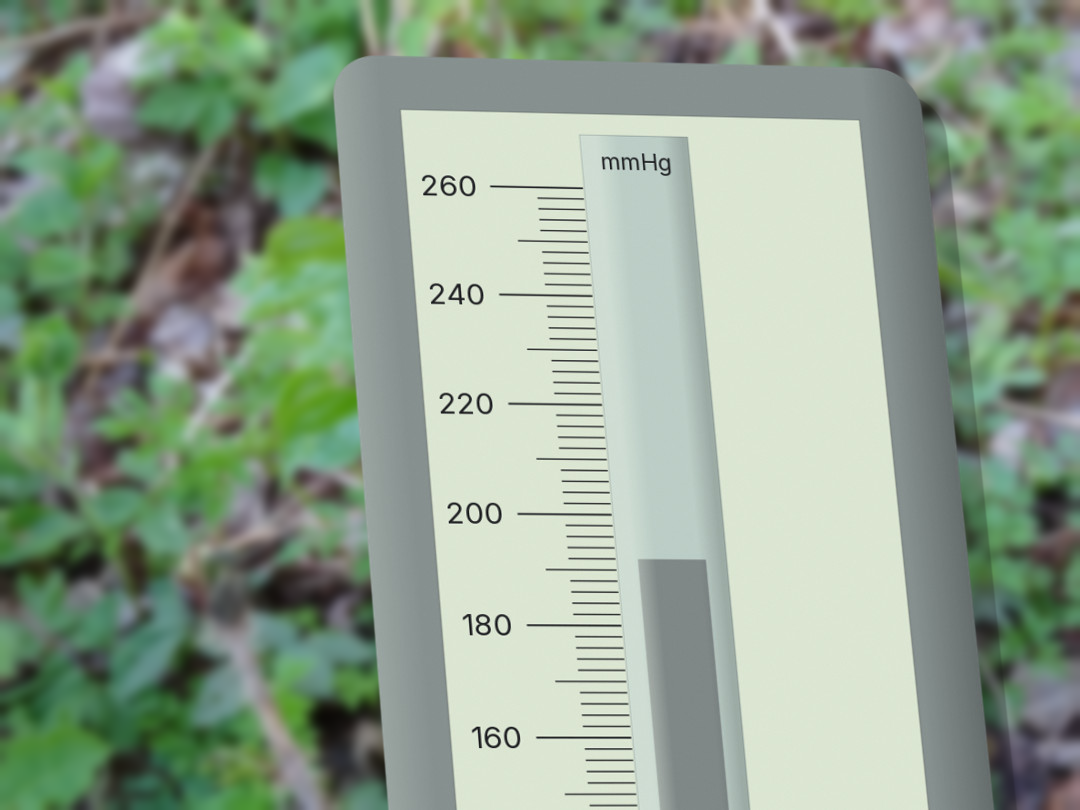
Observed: 192 mmHg
